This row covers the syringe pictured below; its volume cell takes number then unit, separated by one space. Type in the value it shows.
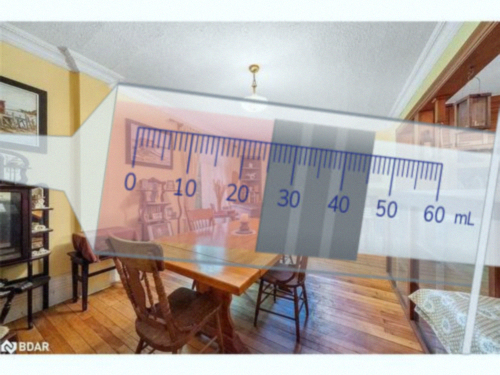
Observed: 25 mL
